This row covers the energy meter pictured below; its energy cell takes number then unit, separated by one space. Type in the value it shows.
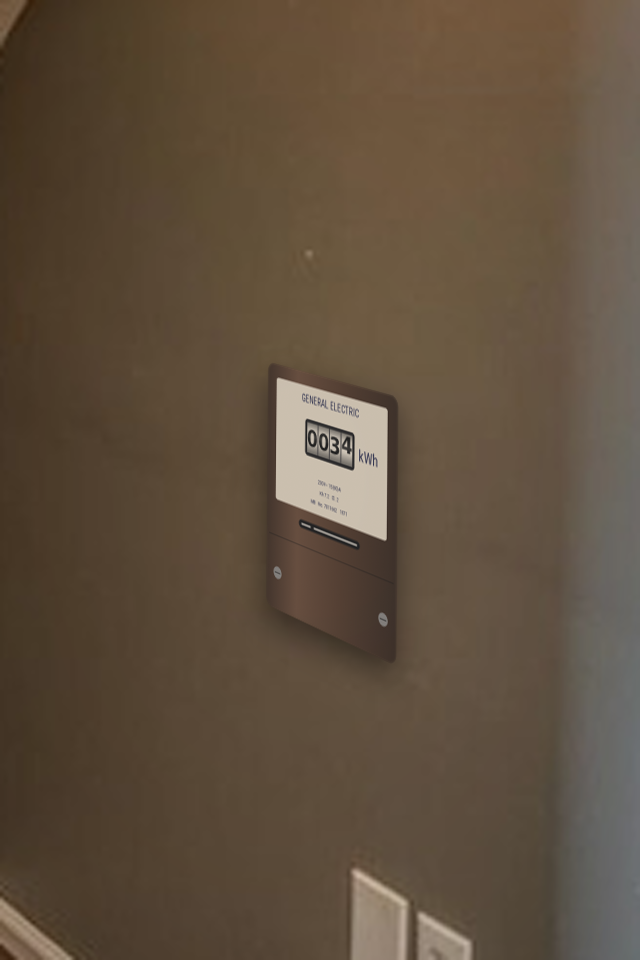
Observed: 34 kWh
